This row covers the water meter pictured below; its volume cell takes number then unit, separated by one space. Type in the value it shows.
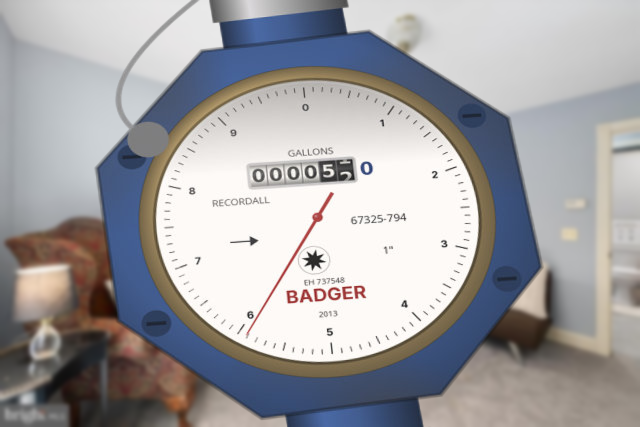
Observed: 515.9 gal
